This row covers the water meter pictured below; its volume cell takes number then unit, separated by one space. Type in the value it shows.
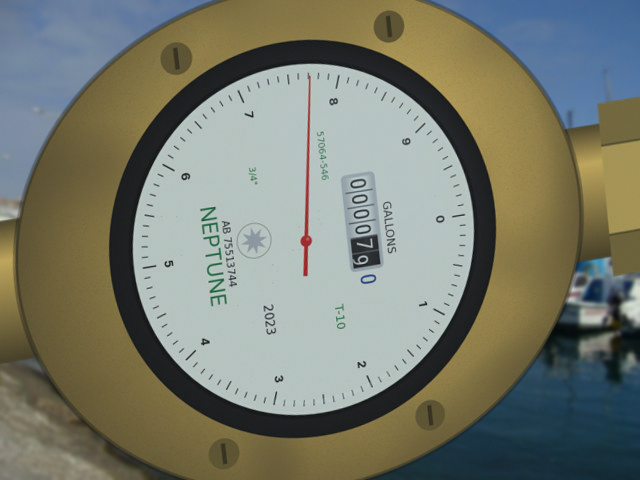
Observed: 787.7 gal
